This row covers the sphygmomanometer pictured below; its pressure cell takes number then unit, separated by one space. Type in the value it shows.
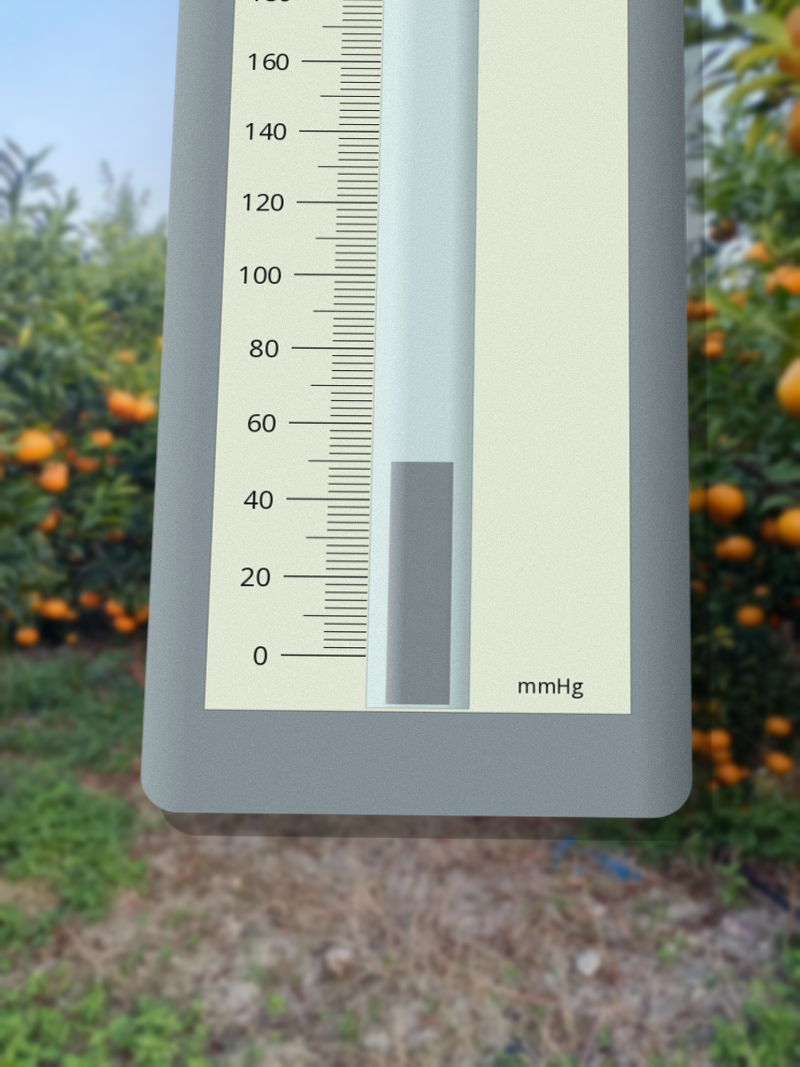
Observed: 50 mmHg
